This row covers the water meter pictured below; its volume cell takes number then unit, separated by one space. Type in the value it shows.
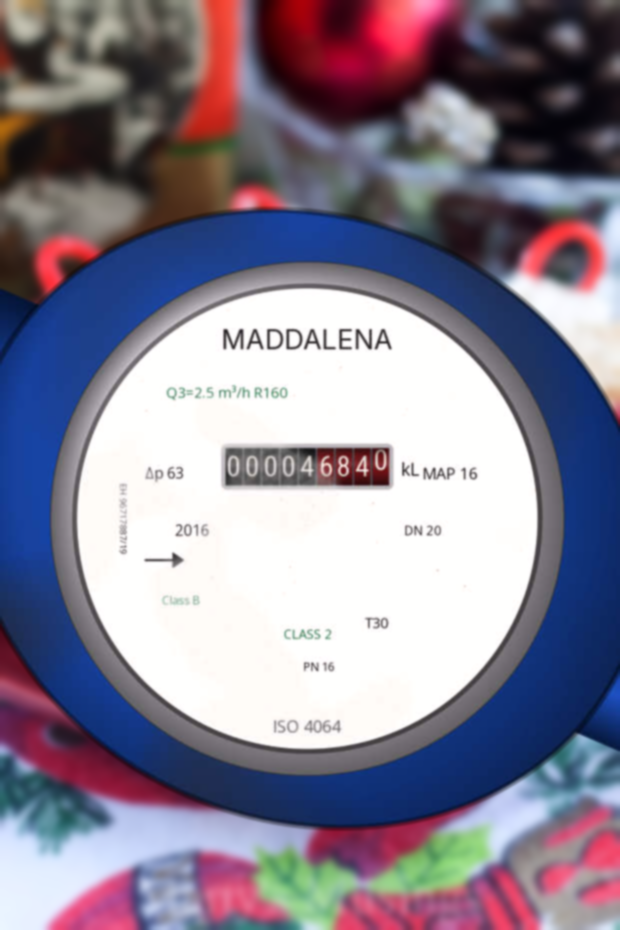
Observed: 4.6840 kL
